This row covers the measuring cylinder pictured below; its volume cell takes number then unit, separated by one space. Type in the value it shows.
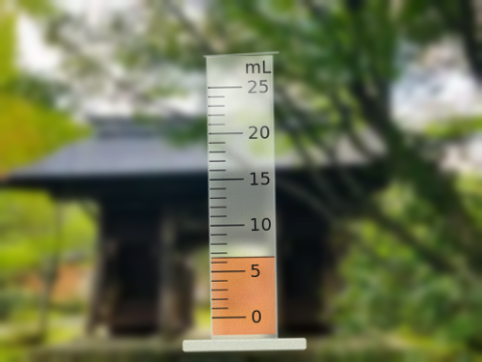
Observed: 6.5 mL
